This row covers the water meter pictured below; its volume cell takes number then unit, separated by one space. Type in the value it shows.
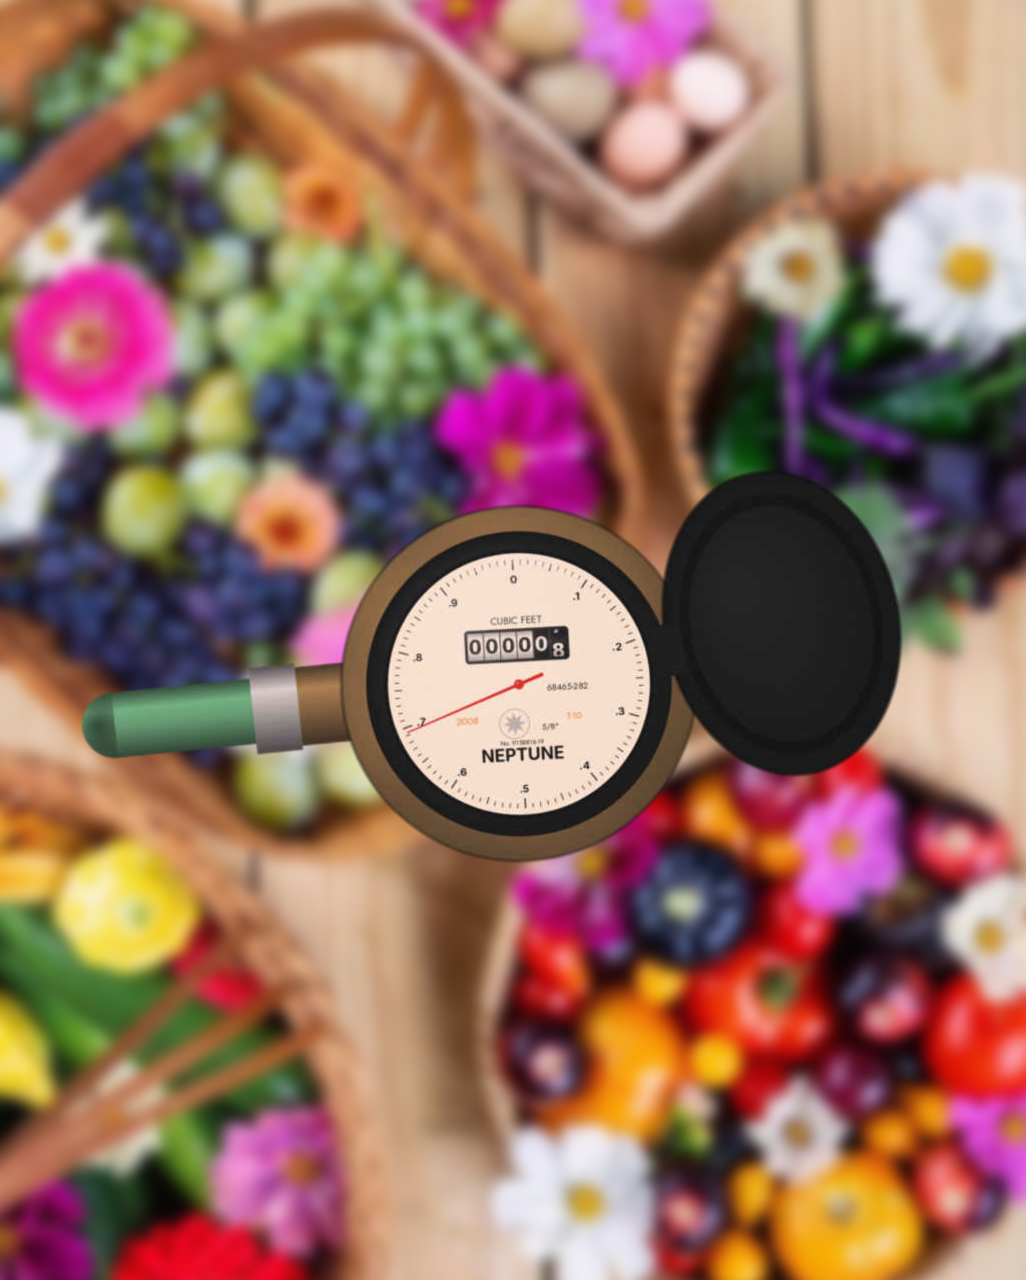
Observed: 7.69 ft³
